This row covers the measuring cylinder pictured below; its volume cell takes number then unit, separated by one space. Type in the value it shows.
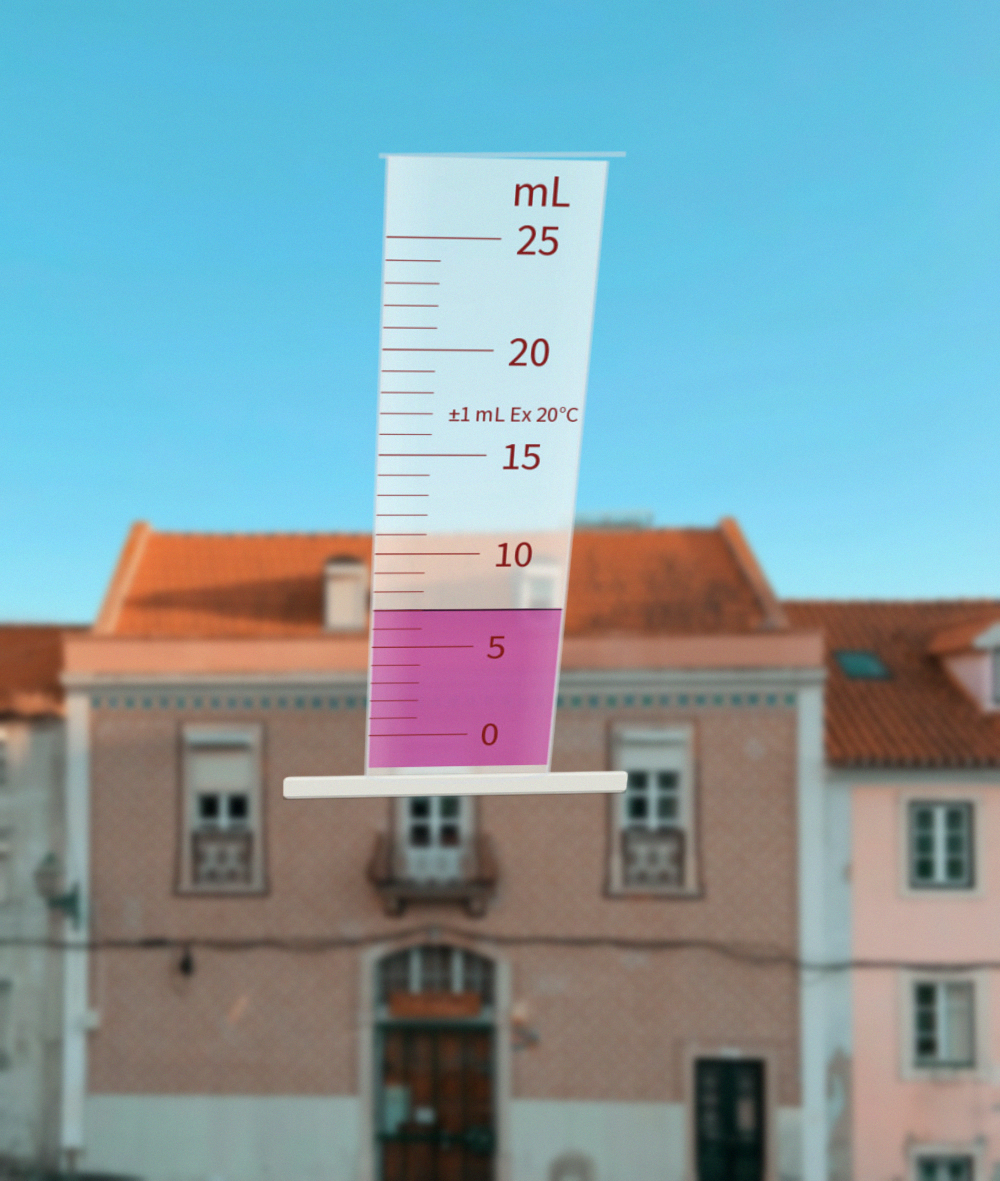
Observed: 7 mL
